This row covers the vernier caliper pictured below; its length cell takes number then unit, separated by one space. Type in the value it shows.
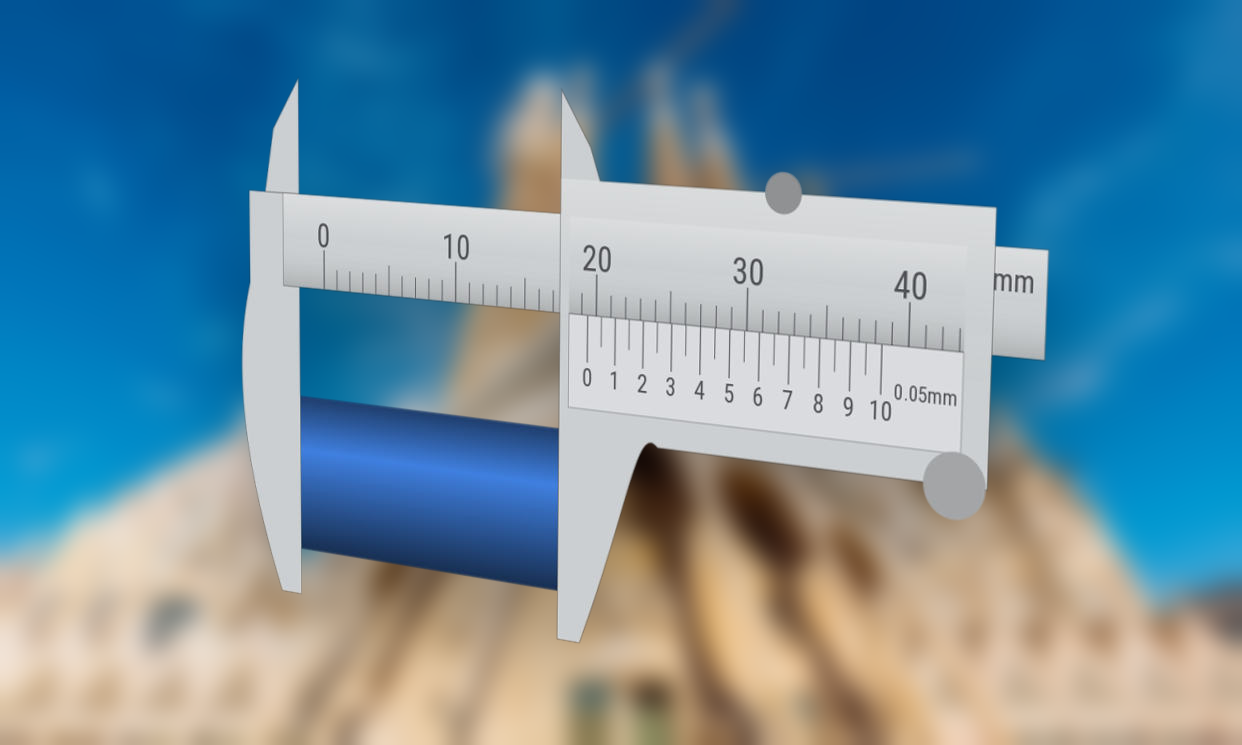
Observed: 19.4 mm
